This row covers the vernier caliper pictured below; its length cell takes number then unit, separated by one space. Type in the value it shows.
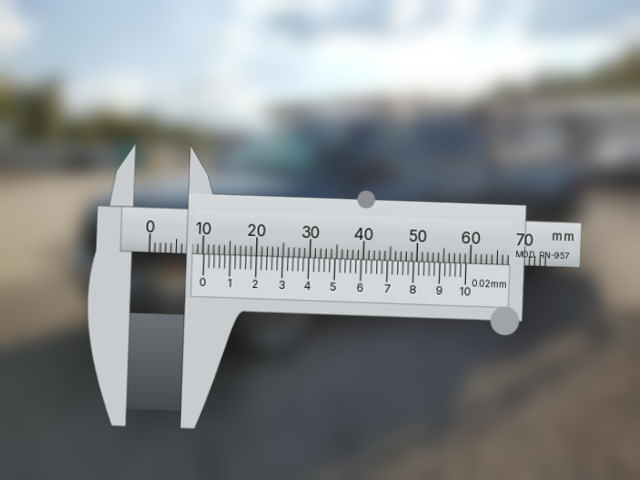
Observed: 10.2 mm
